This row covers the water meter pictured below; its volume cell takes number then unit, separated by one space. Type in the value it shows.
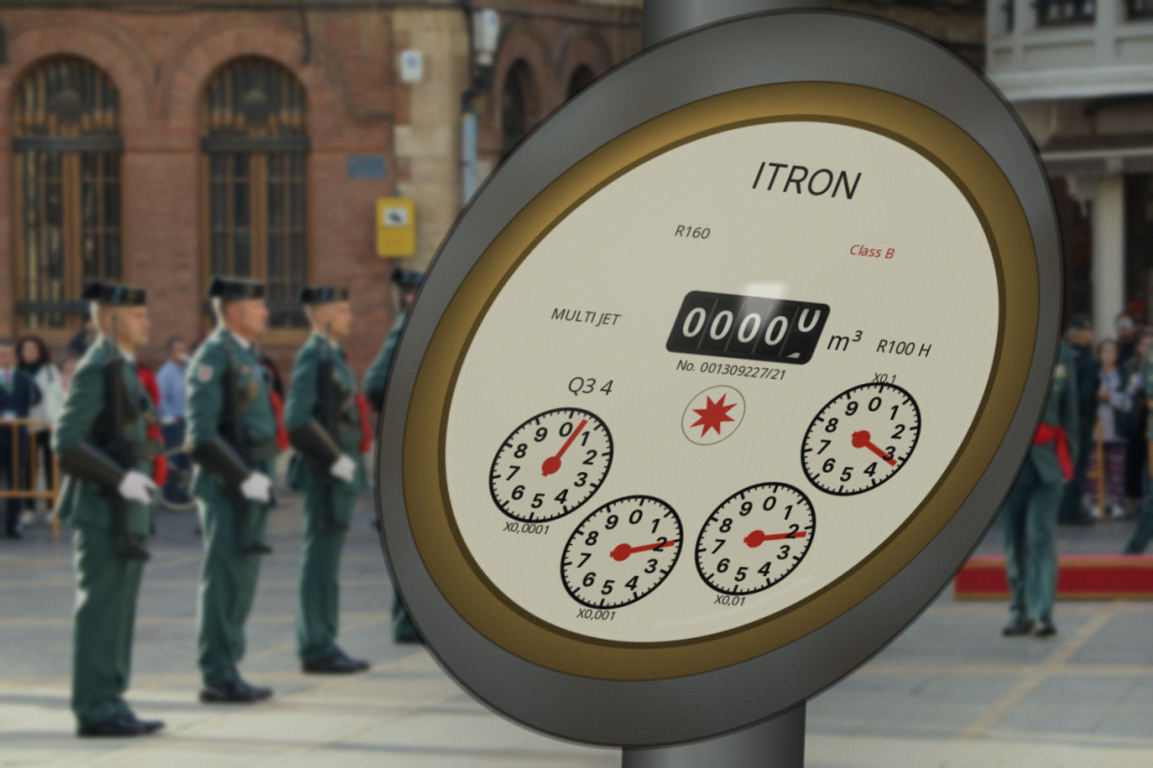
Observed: 0.3220 m³
